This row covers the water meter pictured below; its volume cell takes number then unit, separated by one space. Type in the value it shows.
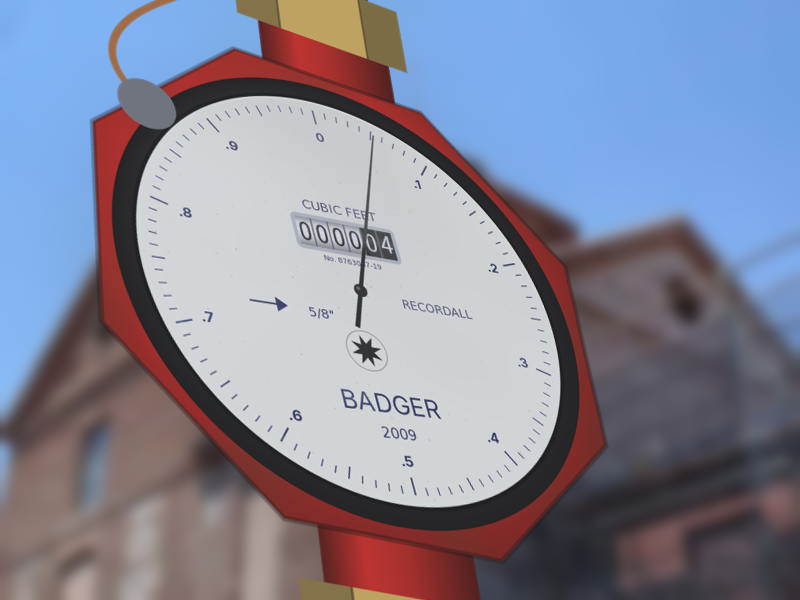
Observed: 4.05 ft³
